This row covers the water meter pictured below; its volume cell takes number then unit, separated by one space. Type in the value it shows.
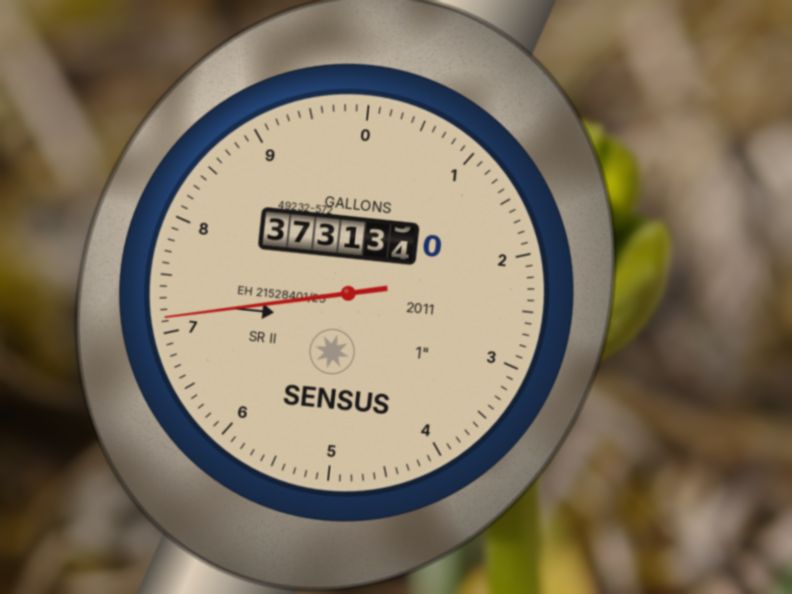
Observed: 3731337.1 gal
